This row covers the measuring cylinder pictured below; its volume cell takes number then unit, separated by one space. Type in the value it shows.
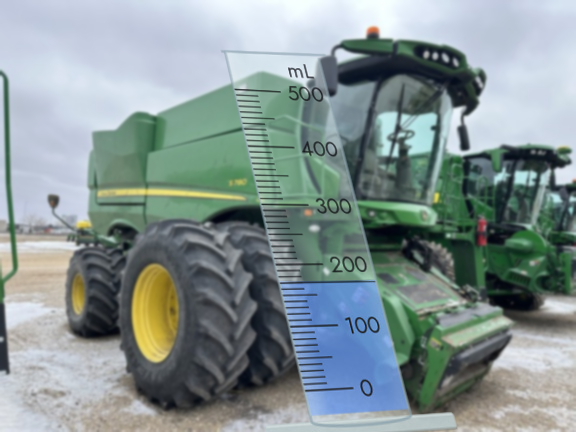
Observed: 170 mL
